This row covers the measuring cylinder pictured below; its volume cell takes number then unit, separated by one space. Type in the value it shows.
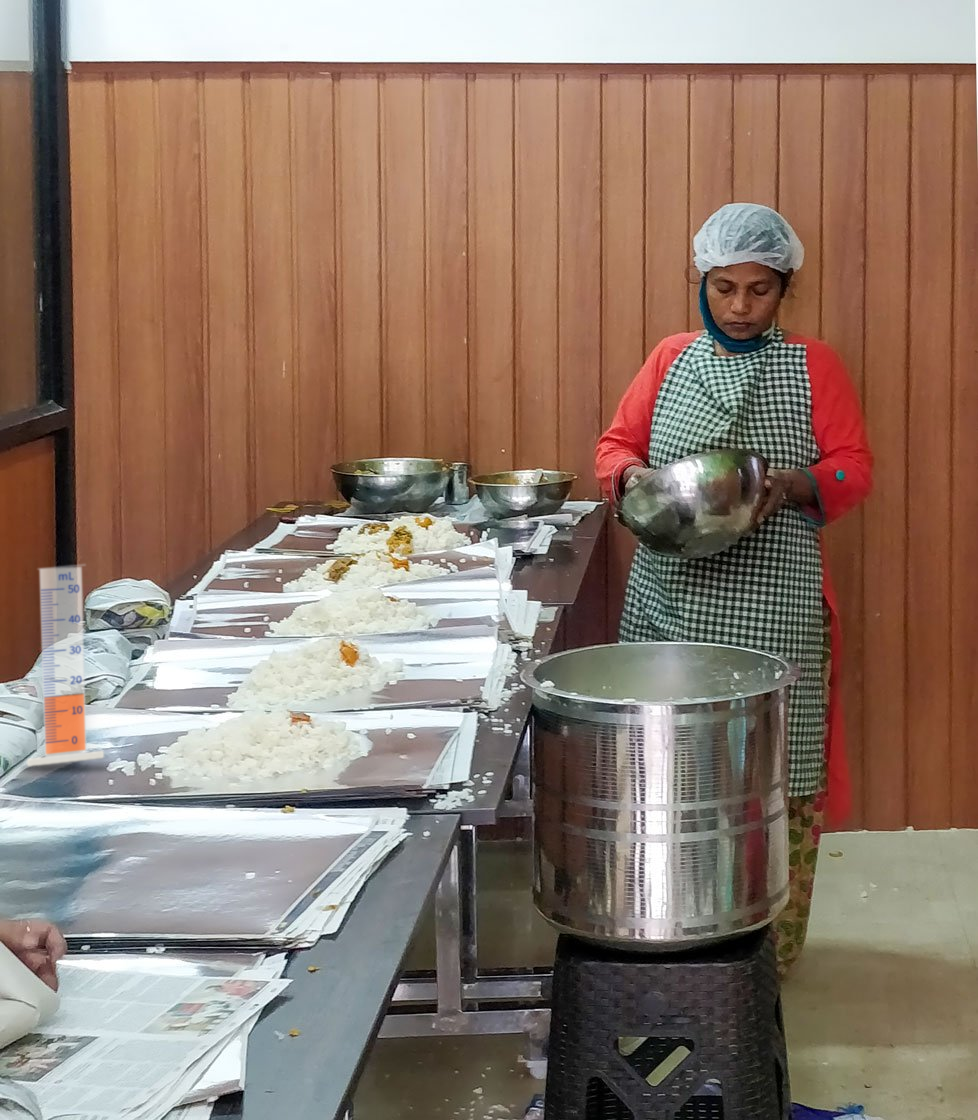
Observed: 15 mL
